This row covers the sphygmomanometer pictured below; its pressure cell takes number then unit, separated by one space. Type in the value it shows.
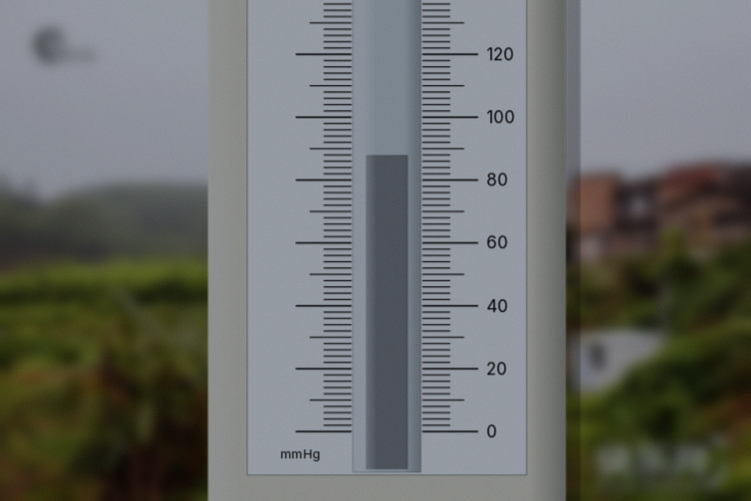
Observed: 88 mmHg
